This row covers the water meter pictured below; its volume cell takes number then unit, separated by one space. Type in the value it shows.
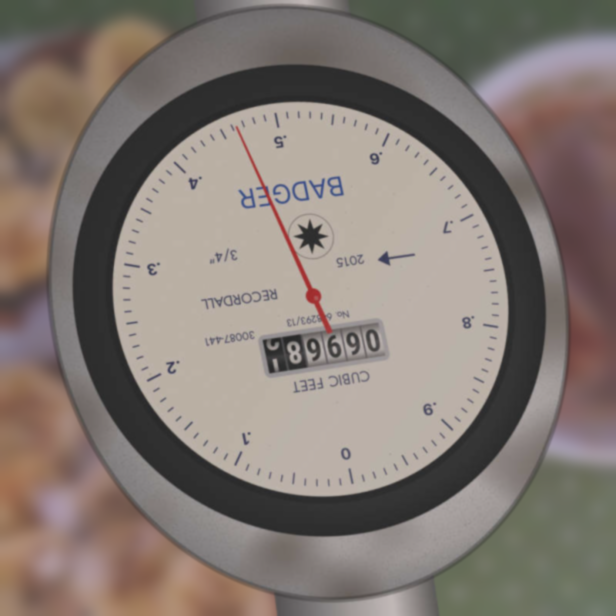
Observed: 69681.46 ft³
